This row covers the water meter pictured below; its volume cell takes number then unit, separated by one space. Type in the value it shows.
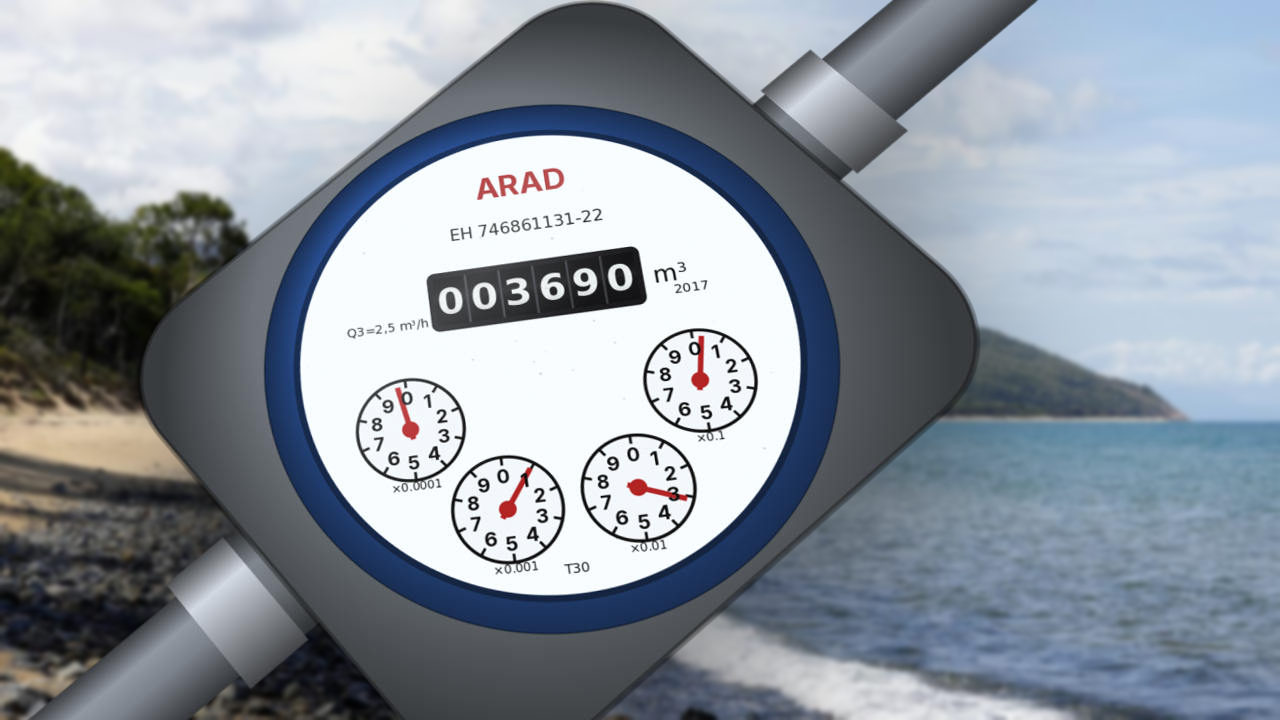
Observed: 3690.0309 m³
